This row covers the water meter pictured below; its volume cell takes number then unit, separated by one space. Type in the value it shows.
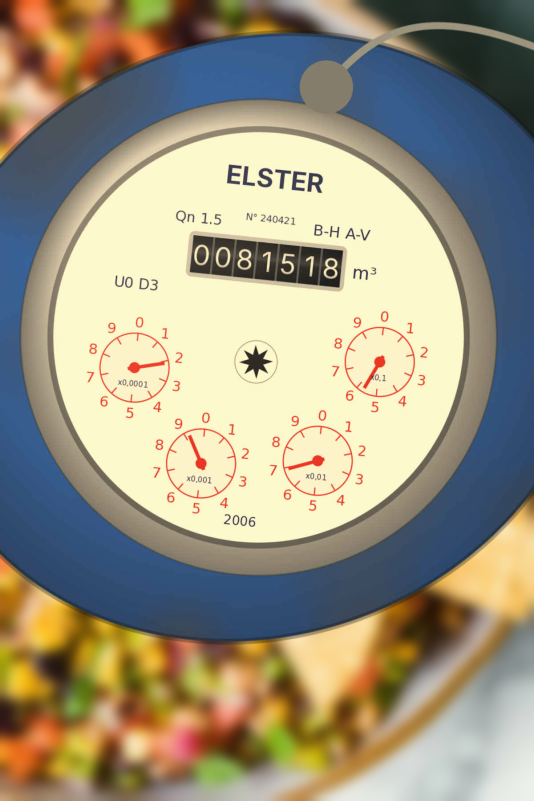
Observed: 81518.5692 m³
